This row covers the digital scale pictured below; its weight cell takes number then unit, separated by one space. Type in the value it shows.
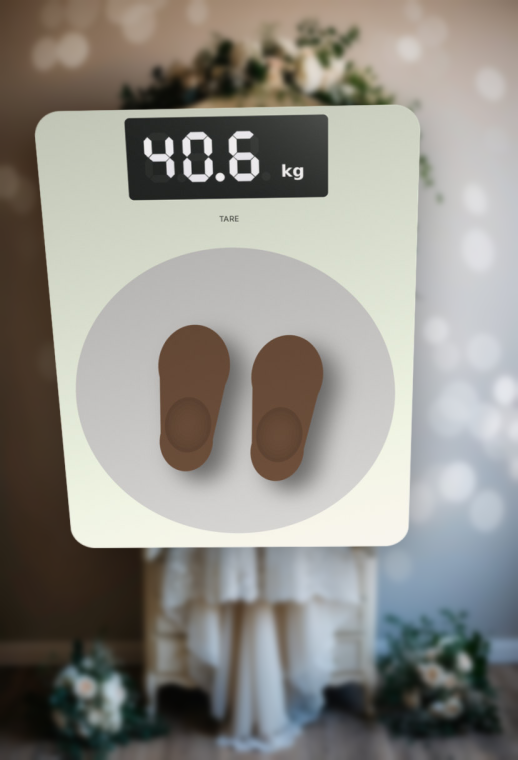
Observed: 40.6 kg
